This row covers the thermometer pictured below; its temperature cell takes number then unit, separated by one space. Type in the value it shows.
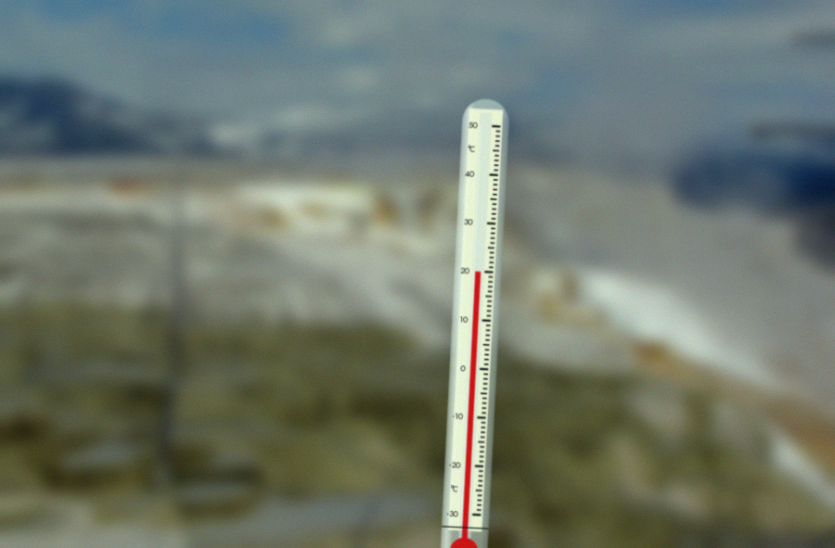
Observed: 20 °C
